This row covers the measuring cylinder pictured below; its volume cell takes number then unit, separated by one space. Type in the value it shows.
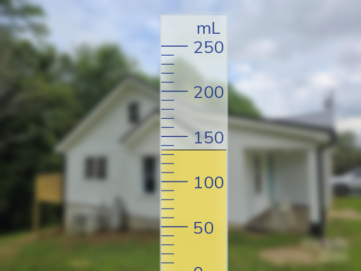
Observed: 135 mL
